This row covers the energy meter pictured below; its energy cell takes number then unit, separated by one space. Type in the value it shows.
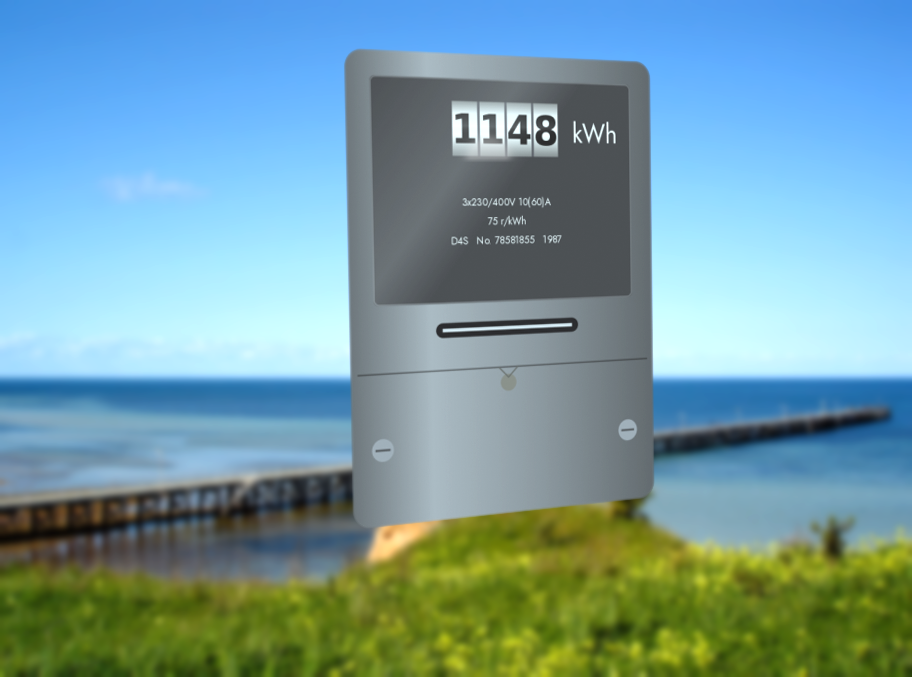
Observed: 1148 kWh
